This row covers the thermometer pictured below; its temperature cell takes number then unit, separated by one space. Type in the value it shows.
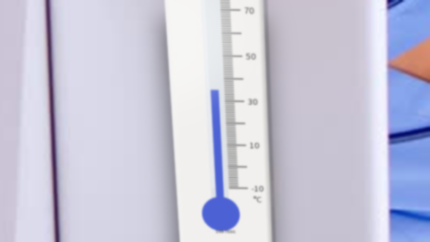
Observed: 35 °C
